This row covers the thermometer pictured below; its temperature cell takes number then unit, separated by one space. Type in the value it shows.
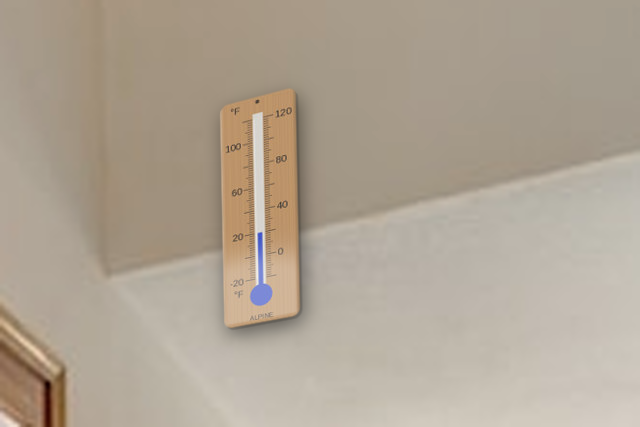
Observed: 20 °F
